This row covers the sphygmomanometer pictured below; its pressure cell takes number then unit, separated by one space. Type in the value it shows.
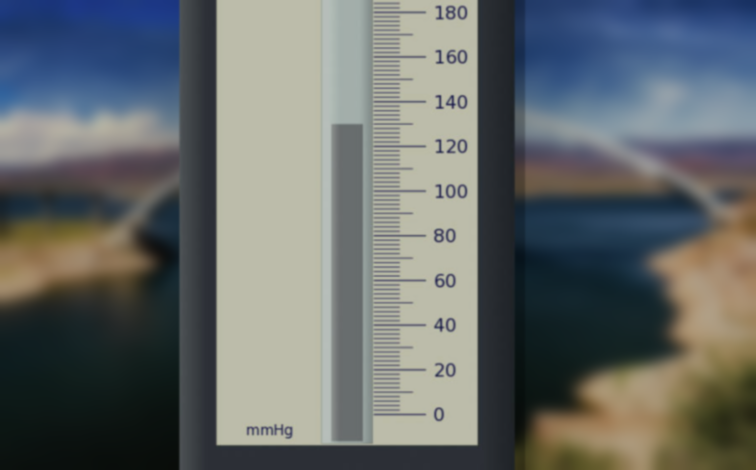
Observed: 130 mmHg
